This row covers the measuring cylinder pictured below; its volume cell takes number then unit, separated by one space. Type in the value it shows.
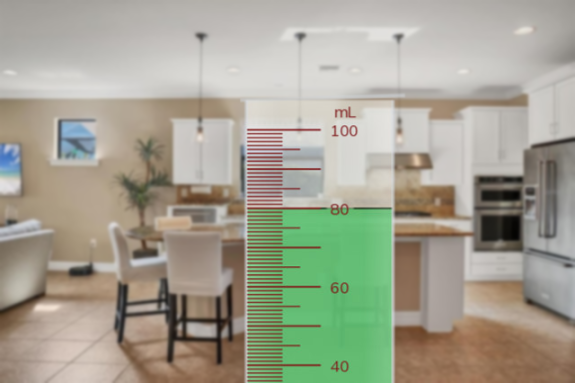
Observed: 80 mL
